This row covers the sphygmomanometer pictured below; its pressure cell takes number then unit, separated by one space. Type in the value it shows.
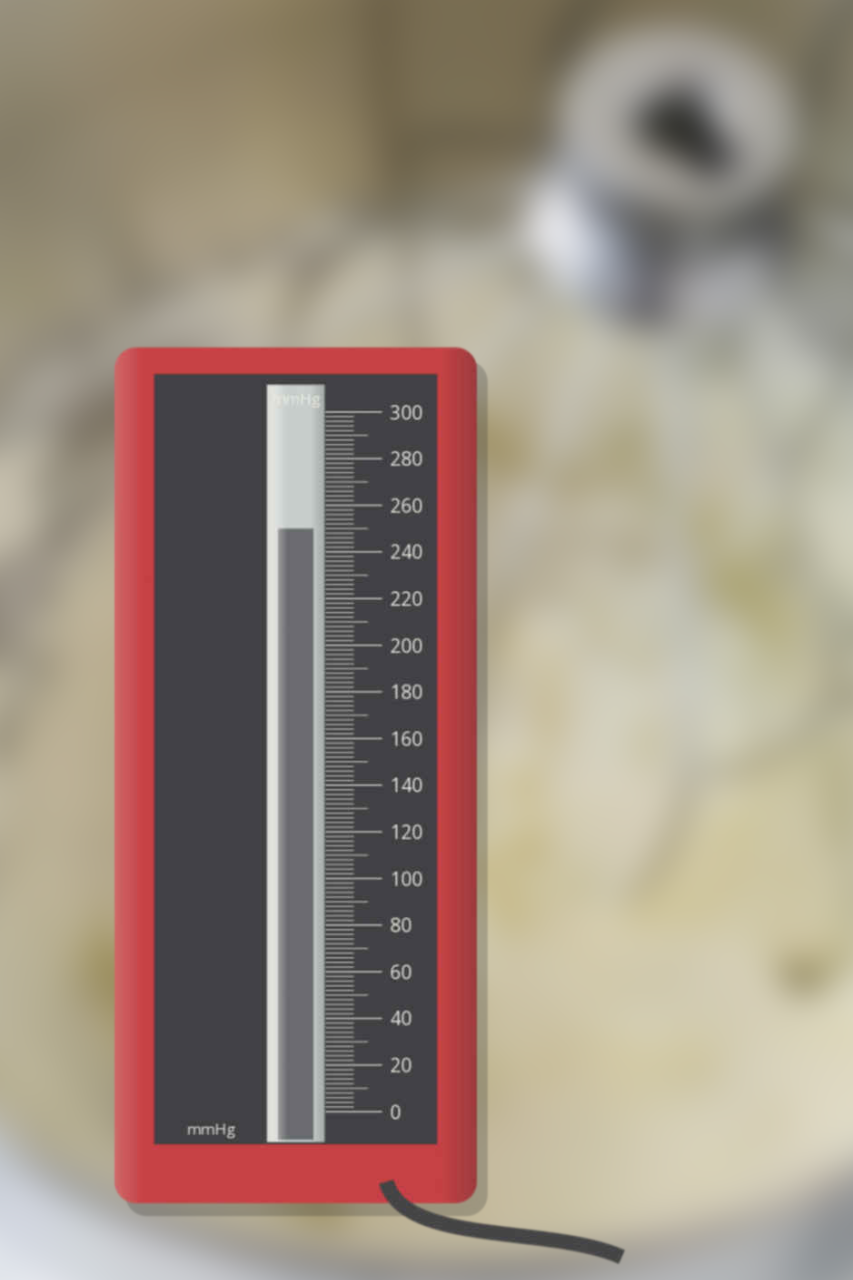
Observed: 250 mmHg
